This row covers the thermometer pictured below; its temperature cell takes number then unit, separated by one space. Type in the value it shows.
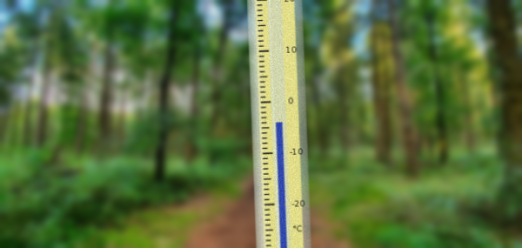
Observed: -4 °C
